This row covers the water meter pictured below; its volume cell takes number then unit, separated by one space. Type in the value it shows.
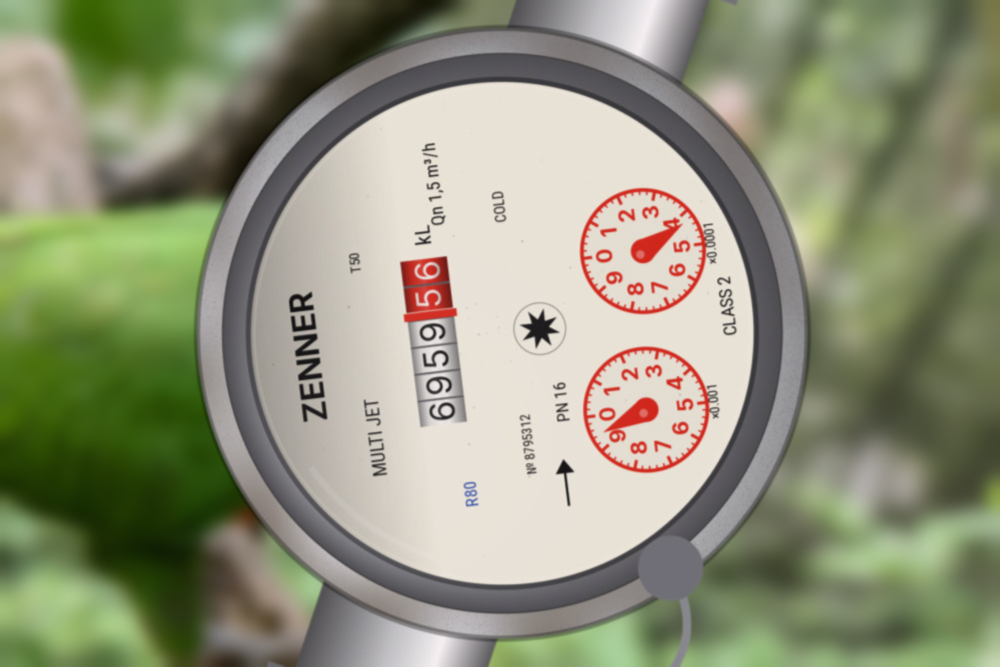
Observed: 6959.5594 kL
